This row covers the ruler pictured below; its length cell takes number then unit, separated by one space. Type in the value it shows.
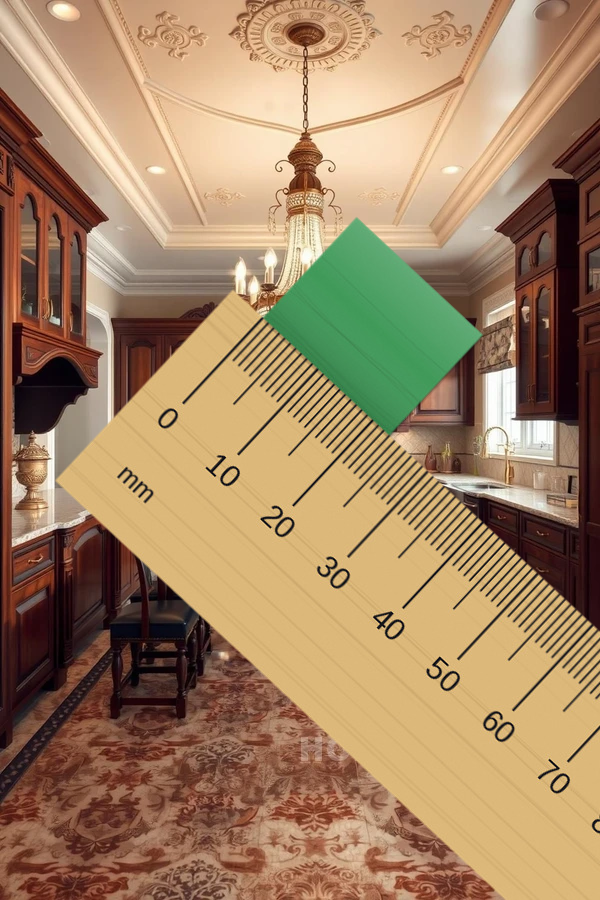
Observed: 23 mm
